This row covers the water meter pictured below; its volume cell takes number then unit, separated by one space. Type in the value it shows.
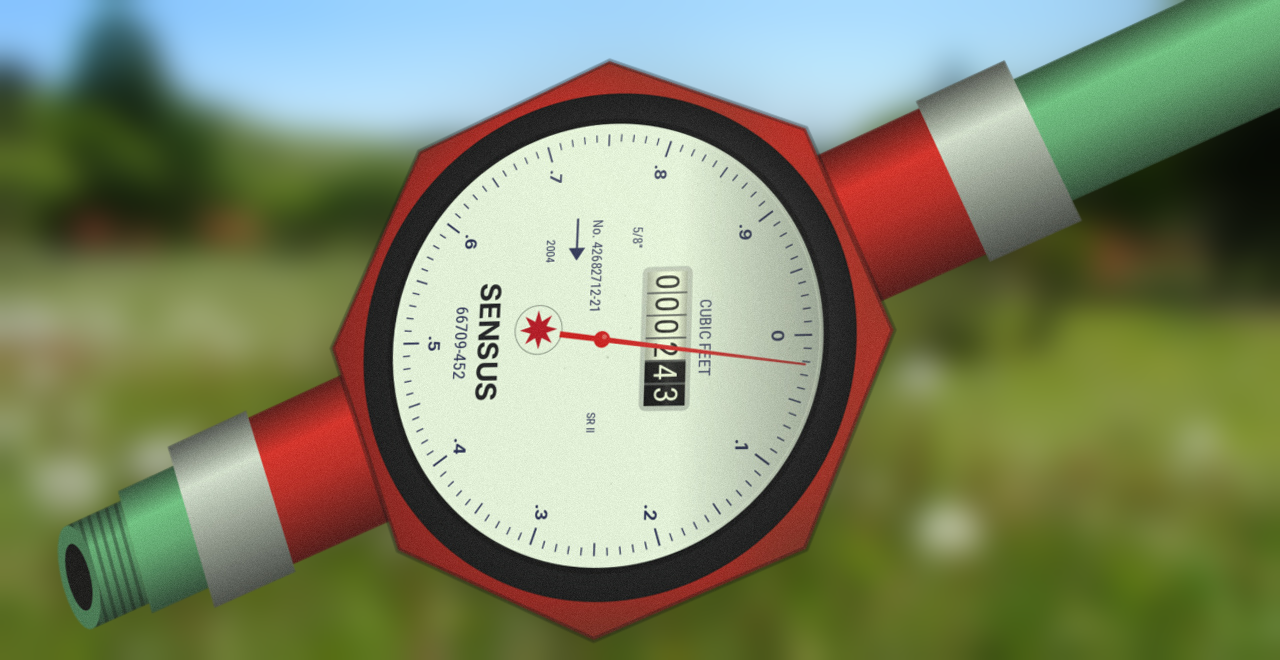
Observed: 243.02 ft³
